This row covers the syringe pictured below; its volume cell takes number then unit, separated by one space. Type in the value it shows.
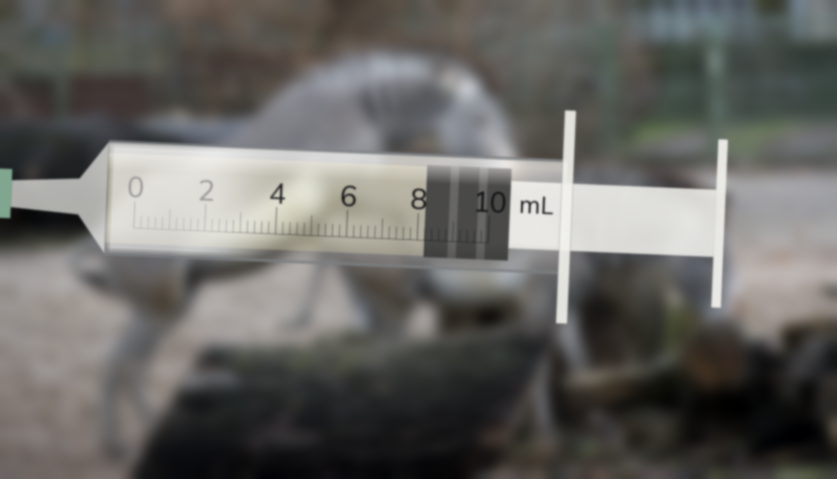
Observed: 8.2 mL
